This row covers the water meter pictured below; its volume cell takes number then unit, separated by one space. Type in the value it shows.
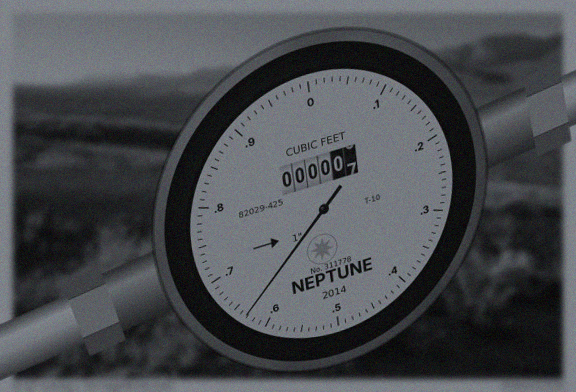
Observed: 6.63 ft³
